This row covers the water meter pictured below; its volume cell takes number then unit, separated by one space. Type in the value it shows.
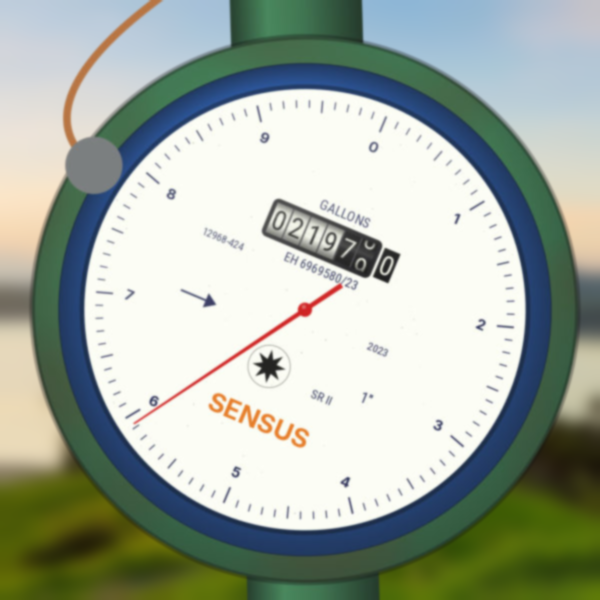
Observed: 219785.9 gal
